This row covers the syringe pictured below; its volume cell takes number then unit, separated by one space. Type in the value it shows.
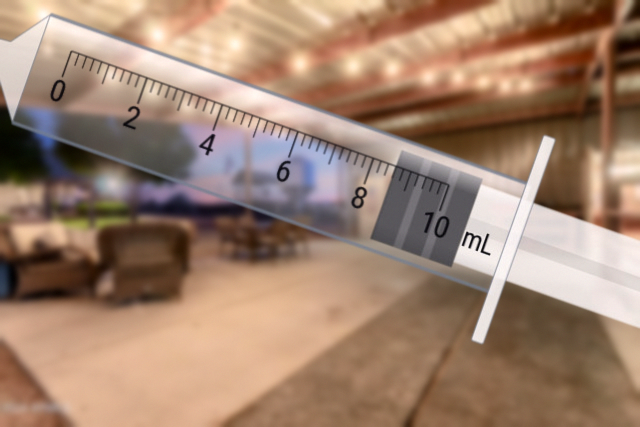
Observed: 8.6 mL
